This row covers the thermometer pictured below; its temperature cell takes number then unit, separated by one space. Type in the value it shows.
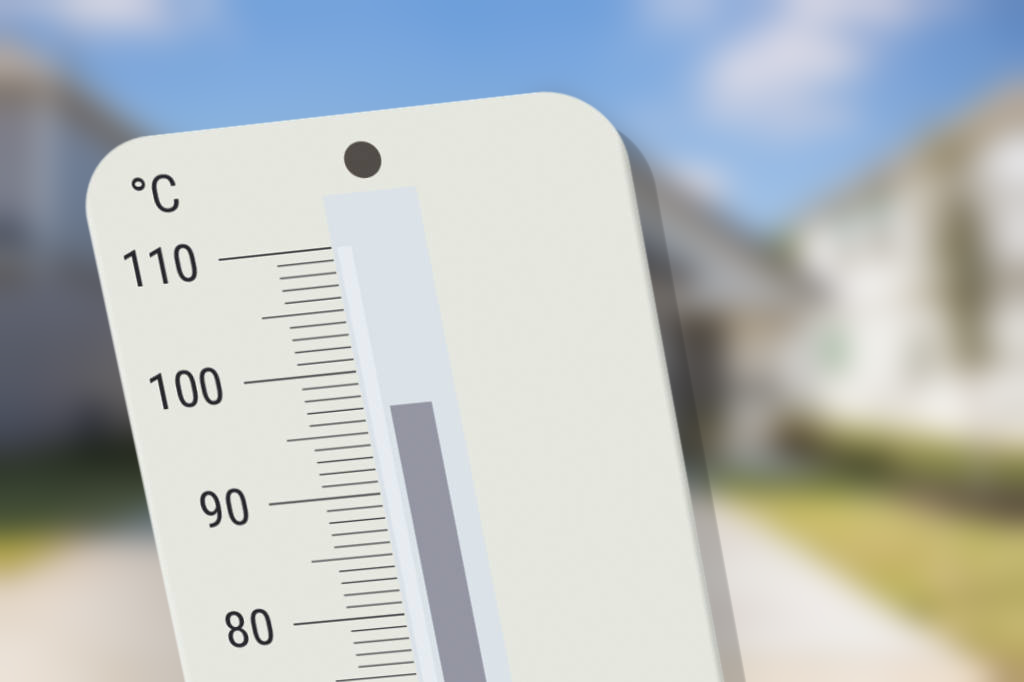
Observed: 97 °C
